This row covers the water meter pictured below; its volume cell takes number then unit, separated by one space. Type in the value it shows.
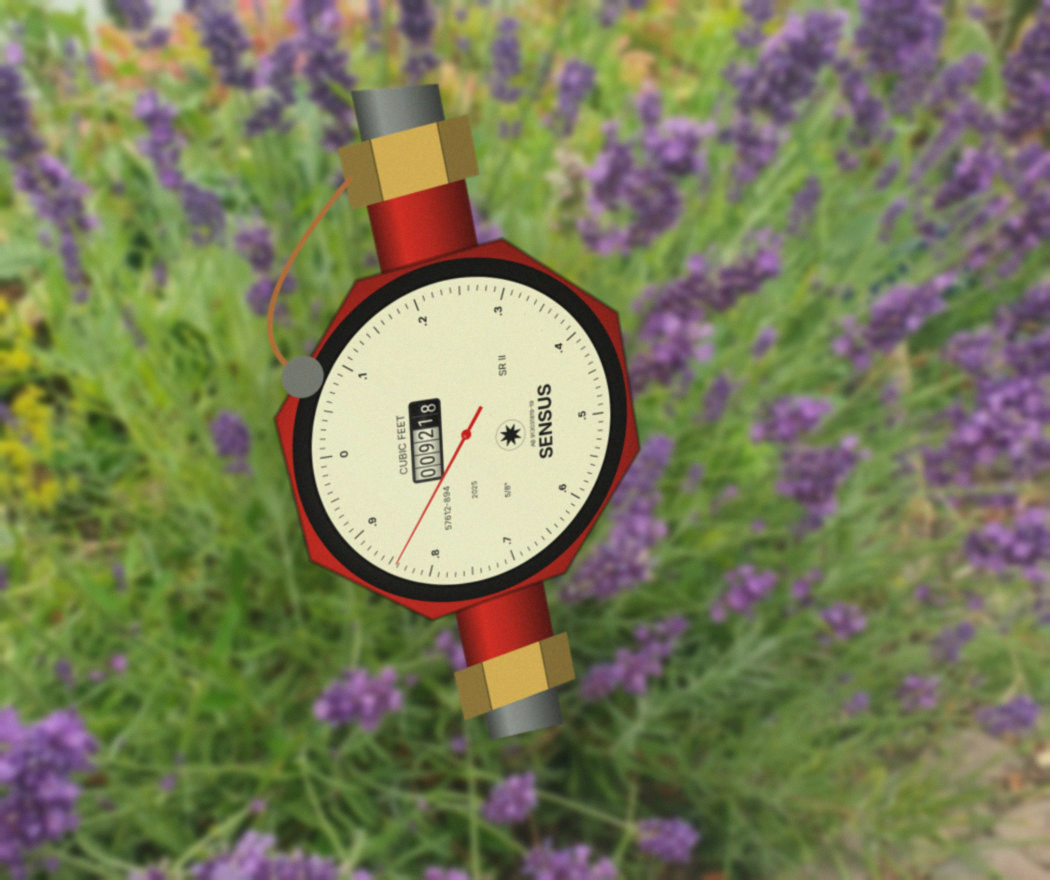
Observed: 9217.84 ft³
